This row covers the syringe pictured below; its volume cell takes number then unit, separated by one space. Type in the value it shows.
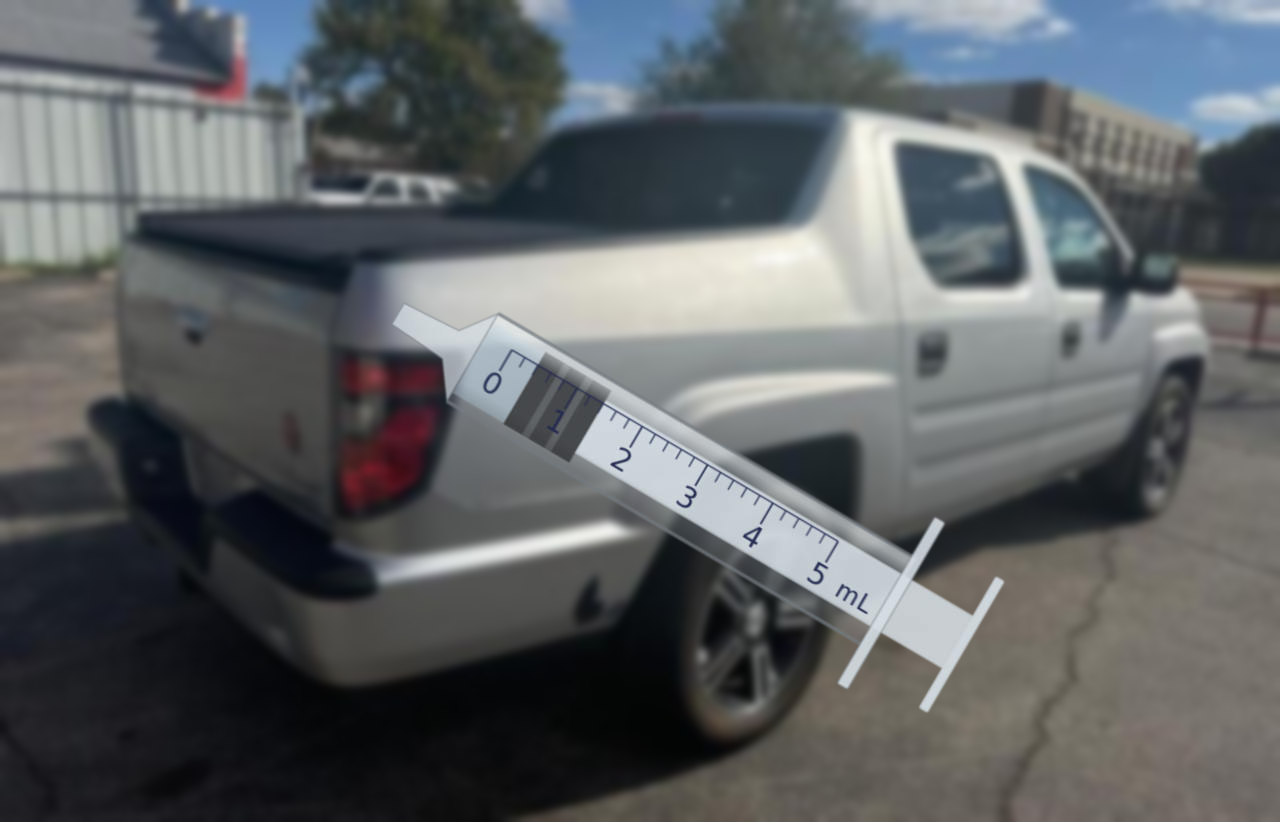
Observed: 0.4 mL
